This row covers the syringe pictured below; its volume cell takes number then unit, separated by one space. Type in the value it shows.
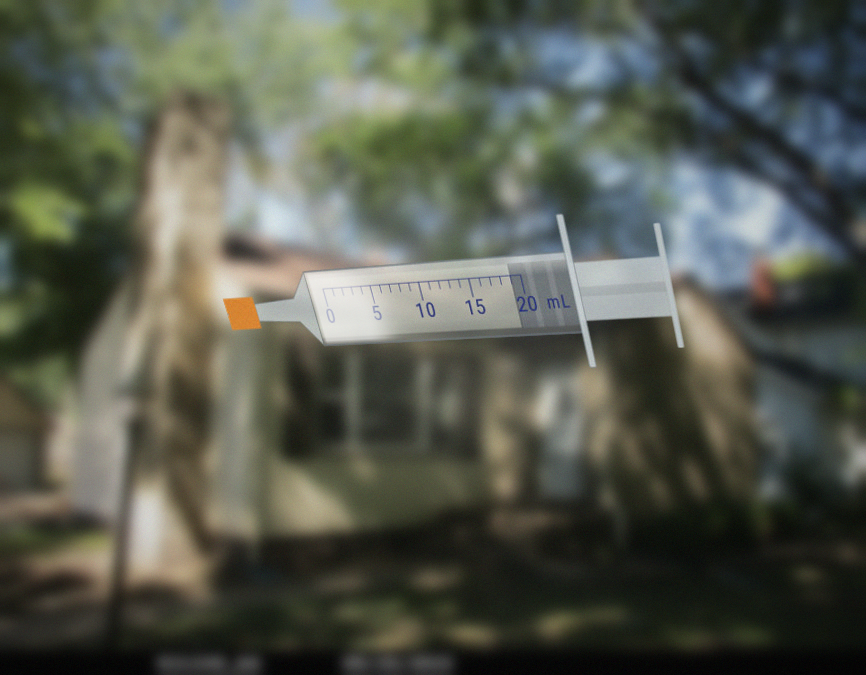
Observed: 19 mL
